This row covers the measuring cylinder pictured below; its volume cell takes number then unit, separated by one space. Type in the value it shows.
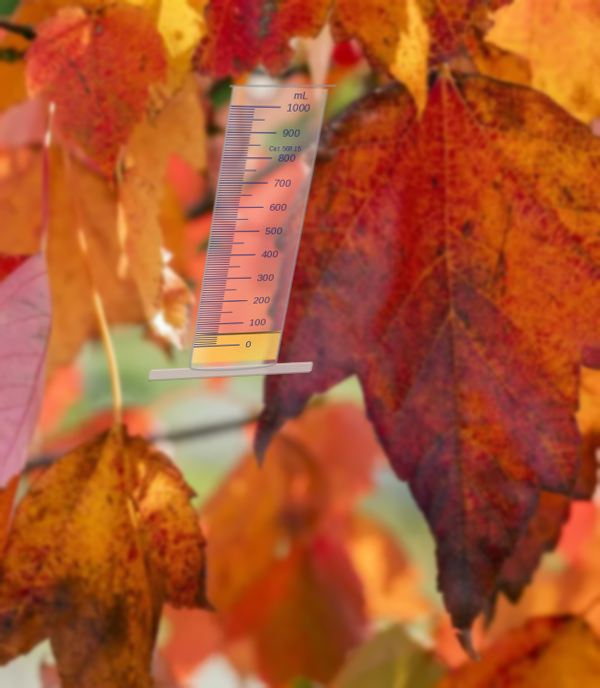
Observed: 50 mL
